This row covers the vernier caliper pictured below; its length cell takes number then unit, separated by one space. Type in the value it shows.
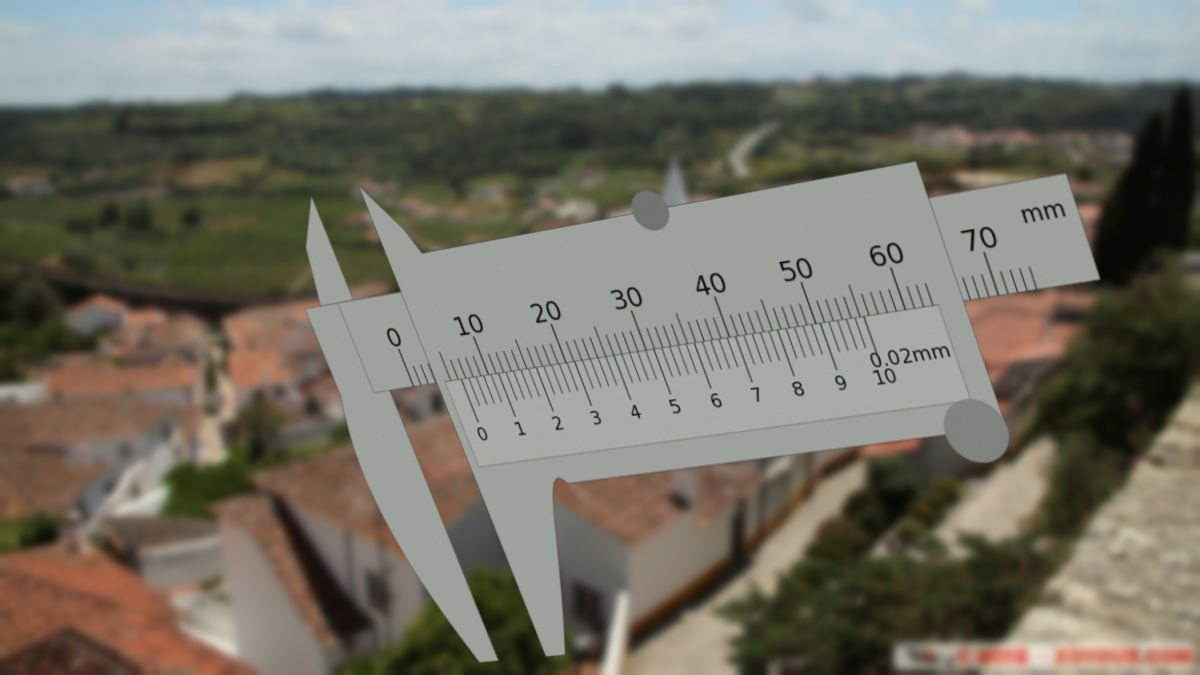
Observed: 6.4 mm
